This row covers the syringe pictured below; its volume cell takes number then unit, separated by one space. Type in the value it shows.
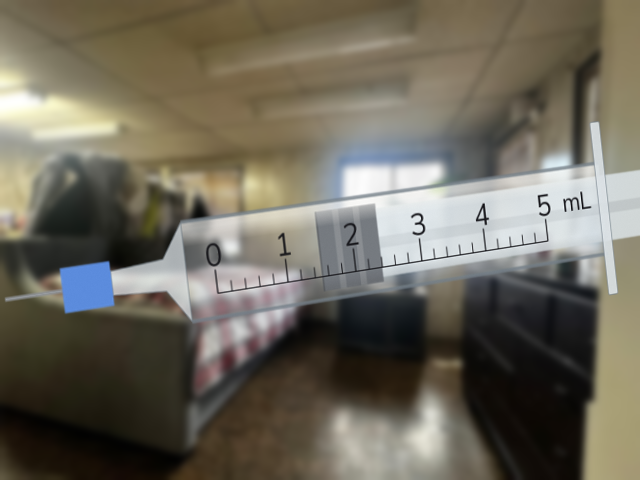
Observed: 1.5 mL
